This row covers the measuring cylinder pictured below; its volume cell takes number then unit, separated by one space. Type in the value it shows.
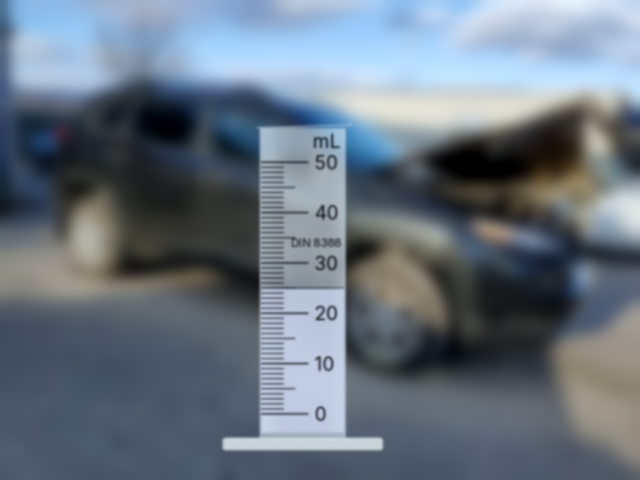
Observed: 25 mL
